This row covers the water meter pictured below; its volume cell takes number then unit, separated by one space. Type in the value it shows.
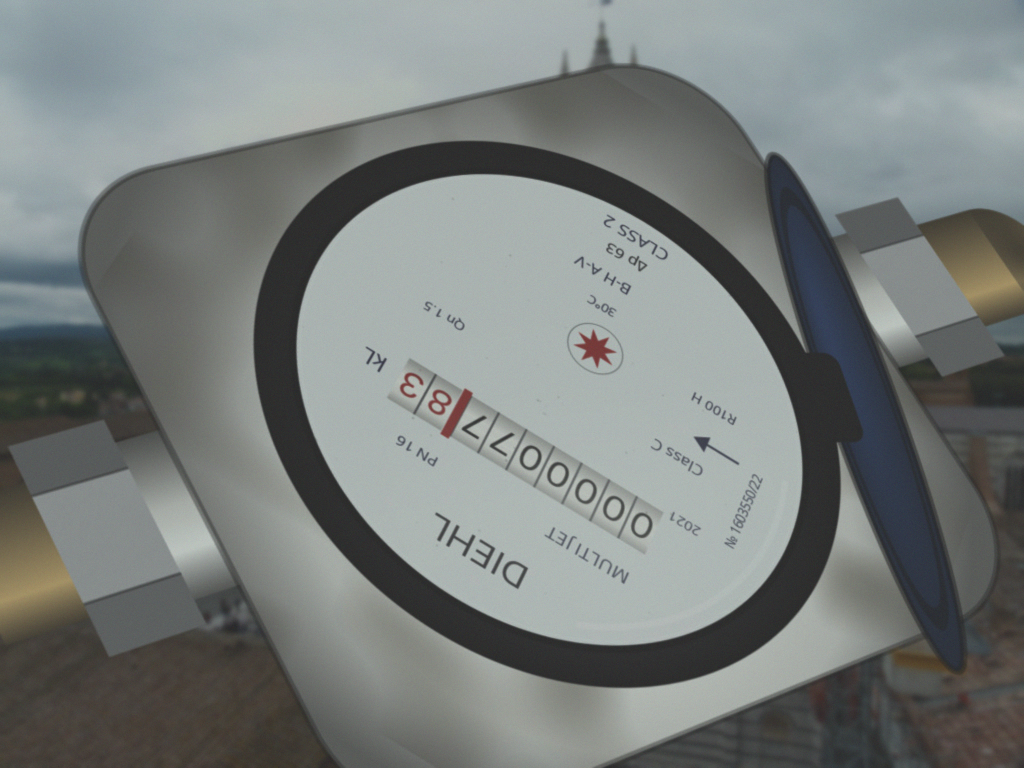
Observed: 77.83 kL
